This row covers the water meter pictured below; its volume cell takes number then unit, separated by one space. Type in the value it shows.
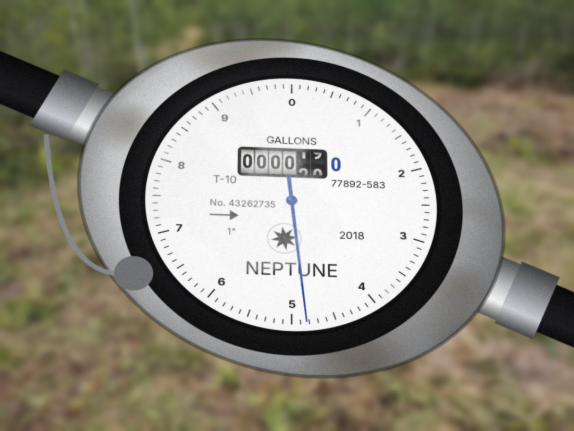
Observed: 194.8 gal
